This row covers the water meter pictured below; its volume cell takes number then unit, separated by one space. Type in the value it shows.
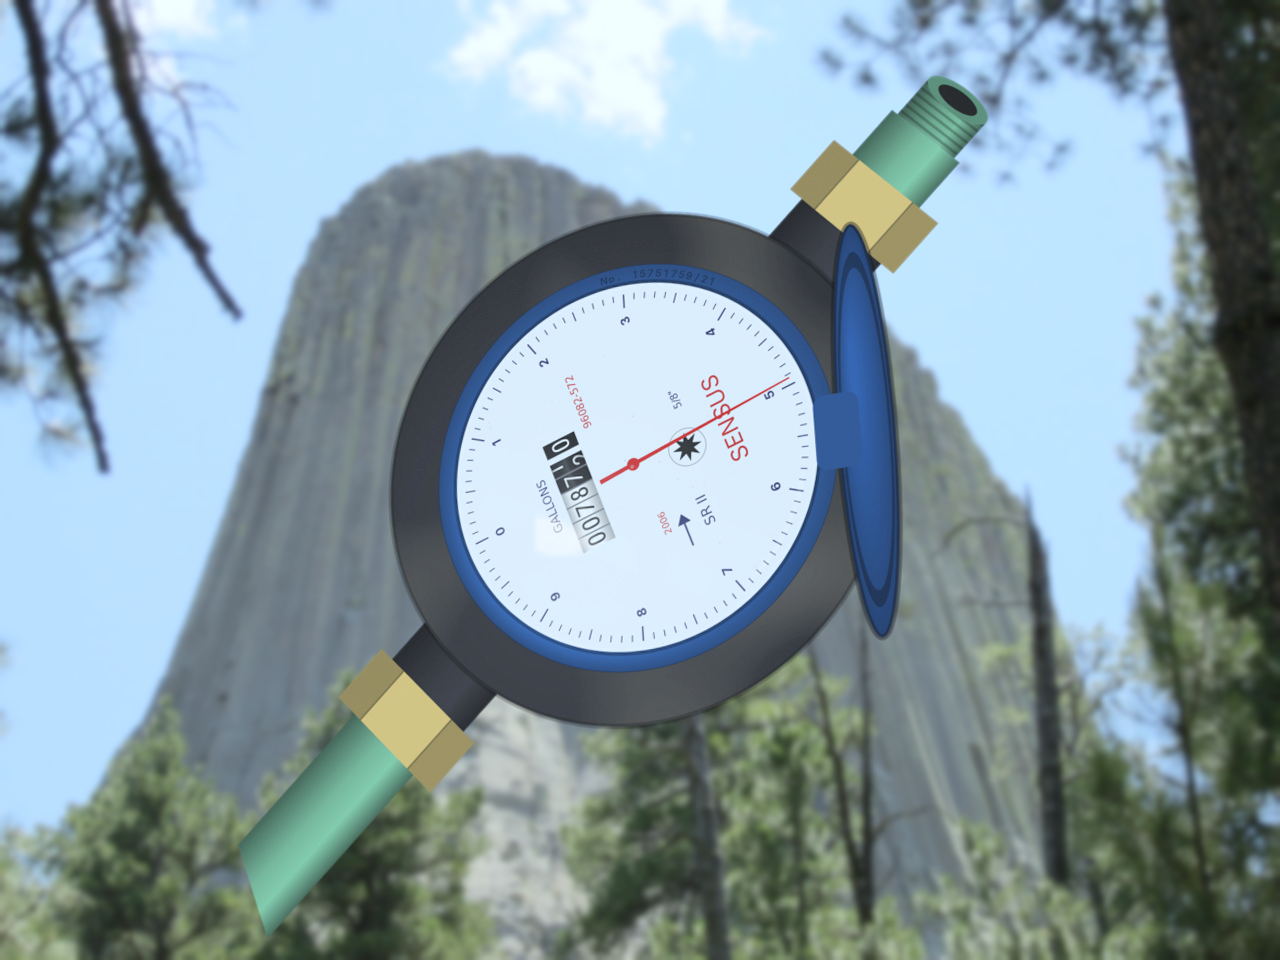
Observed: 78714.9 gal
